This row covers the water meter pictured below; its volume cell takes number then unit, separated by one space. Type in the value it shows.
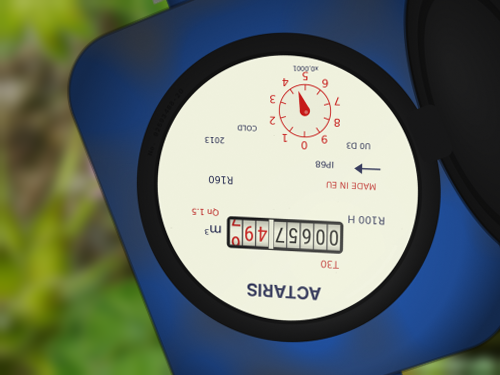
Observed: 657.4964 m³
